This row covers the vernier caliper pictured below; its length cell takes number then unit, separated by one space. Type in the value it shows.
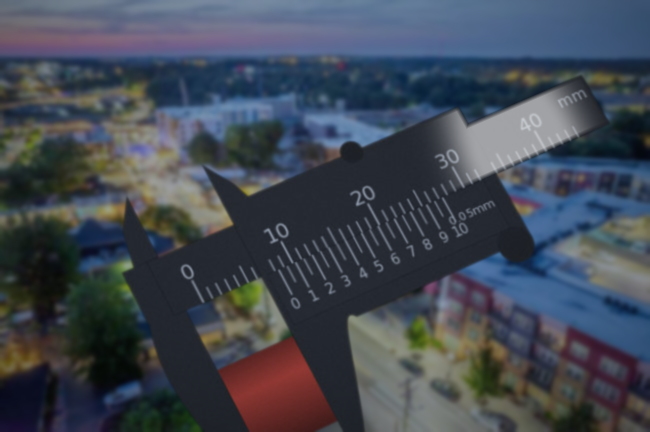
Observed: 8.4 mm
